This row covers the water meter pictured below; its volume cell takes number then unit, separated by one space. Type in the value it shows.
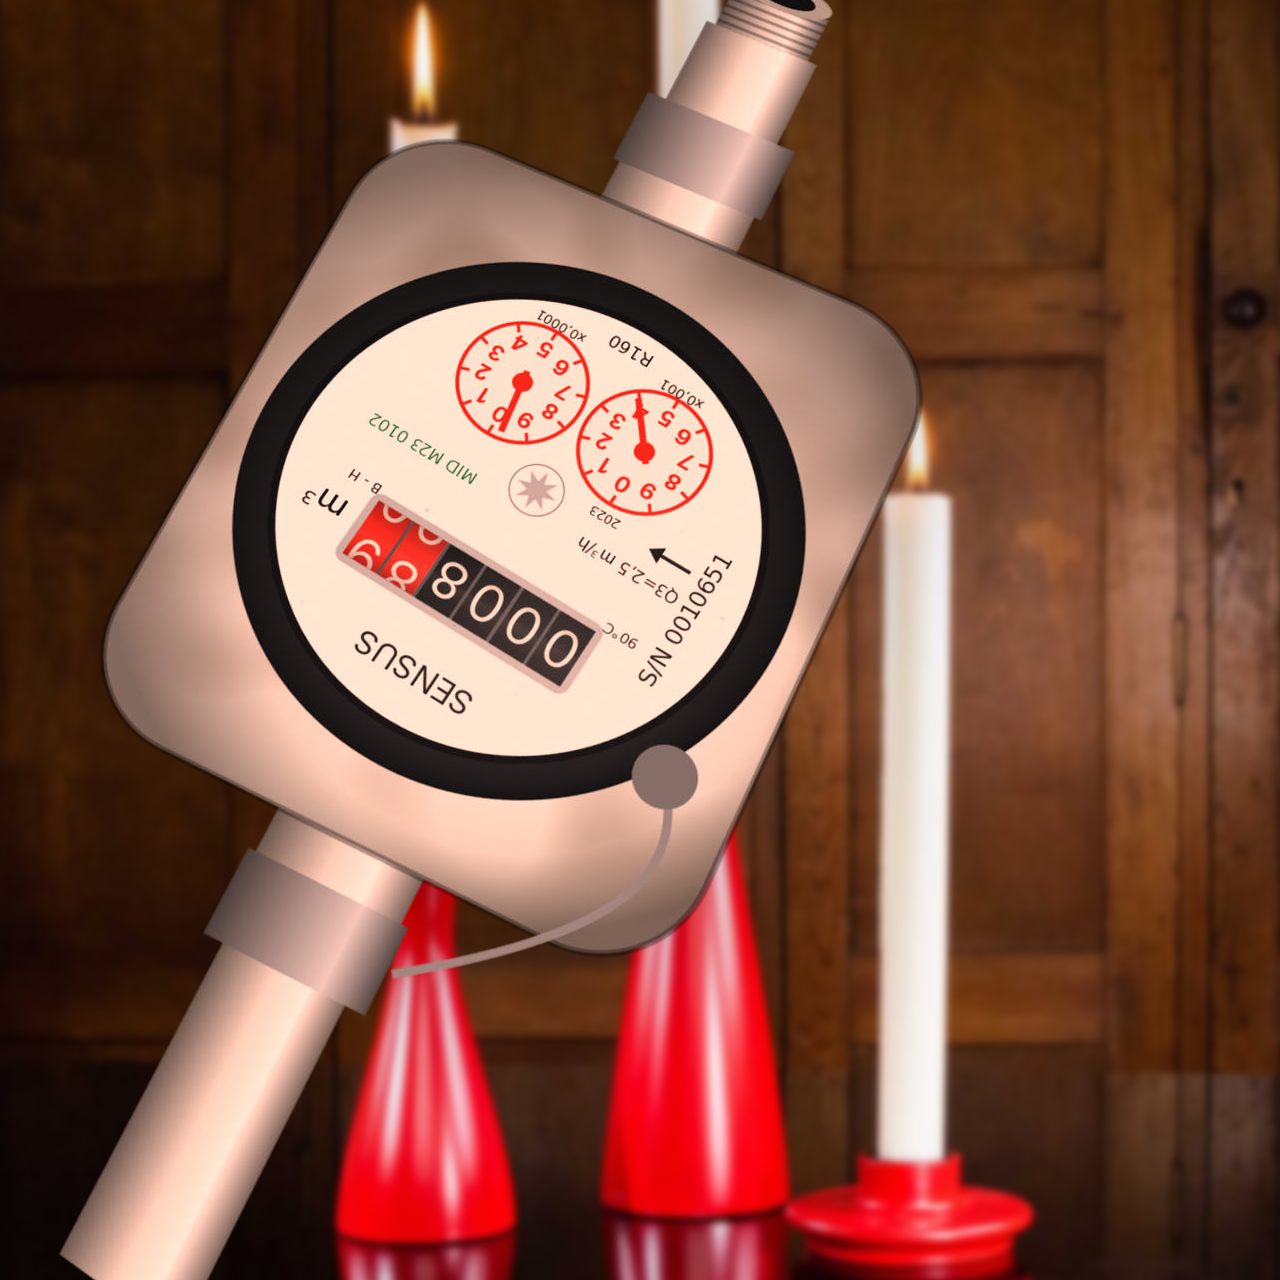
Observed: 8.8939 m³
